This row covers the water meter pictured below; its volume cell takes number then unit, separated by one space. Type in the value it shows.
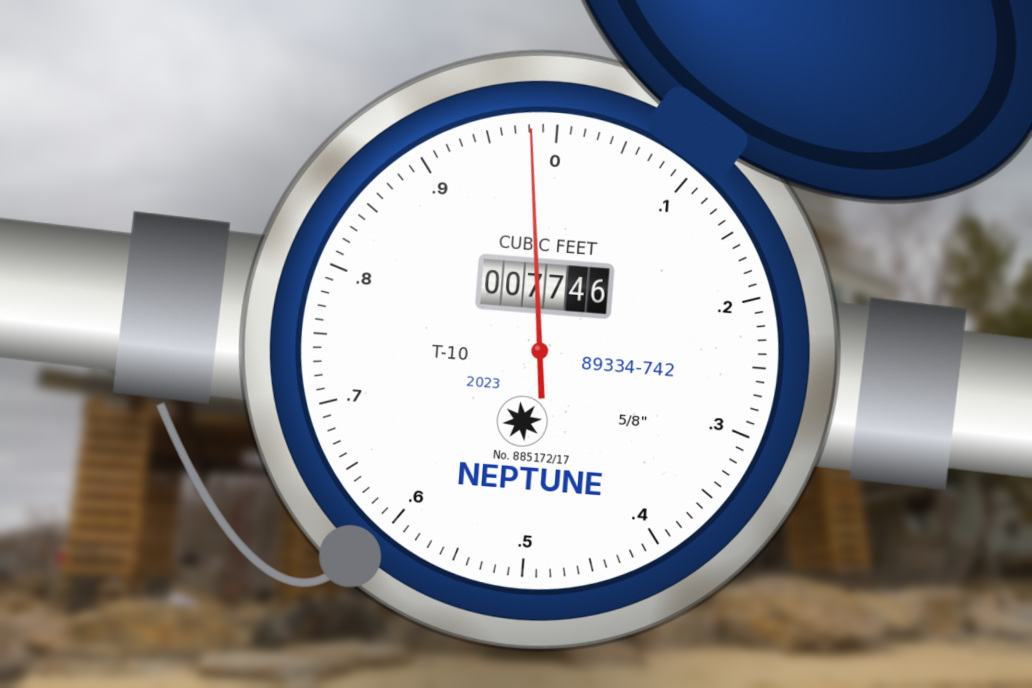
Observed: 7745.98 ft³
